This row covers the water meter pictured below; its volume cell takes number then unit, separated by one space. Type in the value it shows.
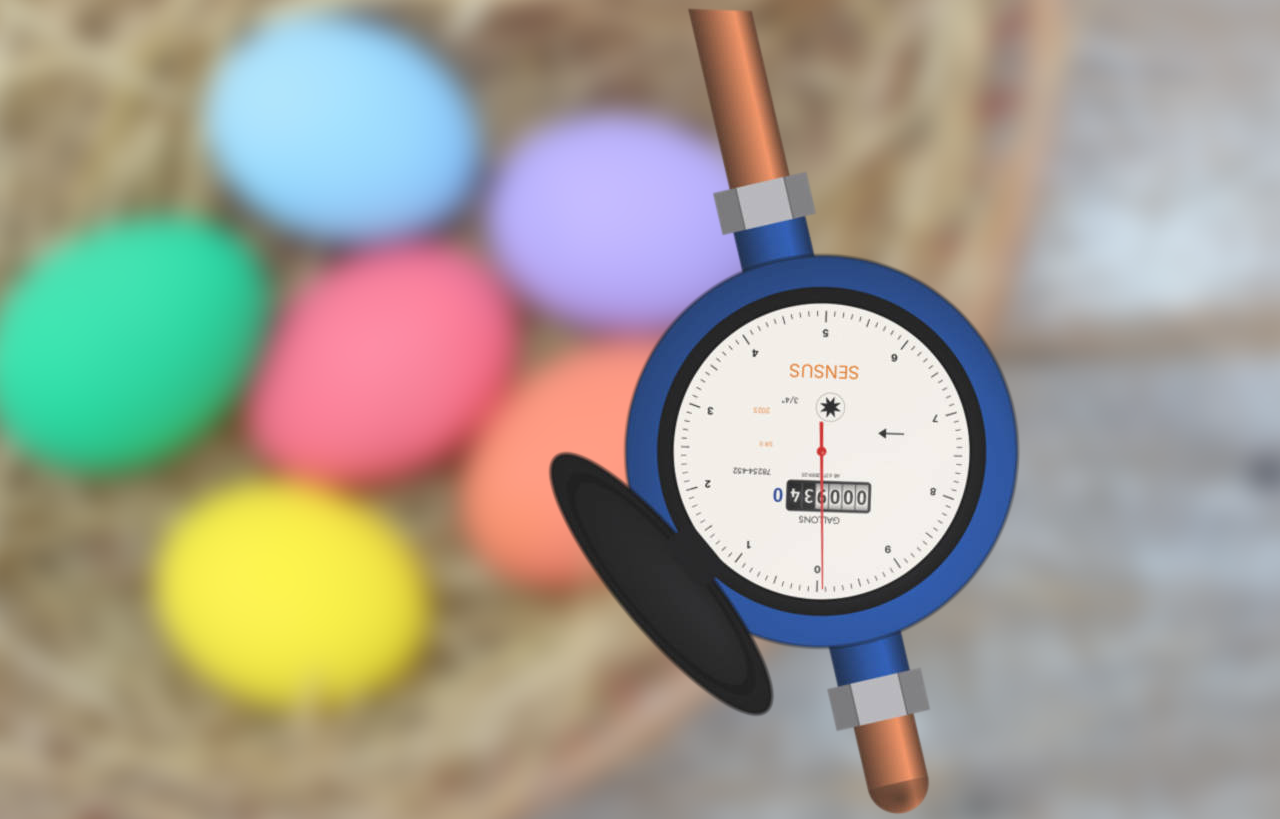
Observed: 9339.9 gal
